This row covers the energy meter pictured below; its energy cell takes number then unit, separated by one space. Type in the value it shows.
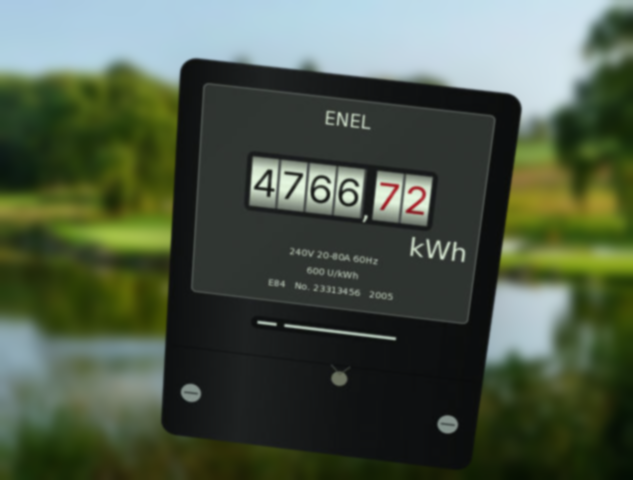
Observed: 4766.72 kWh
